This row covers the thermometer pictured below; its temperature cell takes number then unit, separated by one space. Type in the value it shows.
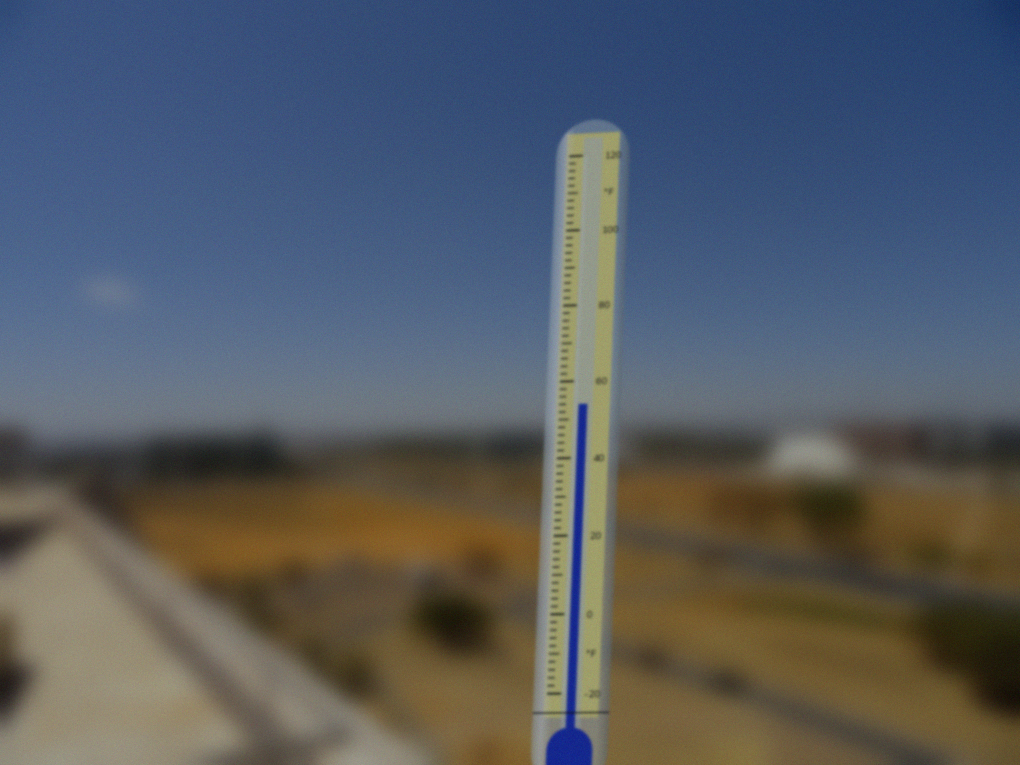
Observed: 54 °F
